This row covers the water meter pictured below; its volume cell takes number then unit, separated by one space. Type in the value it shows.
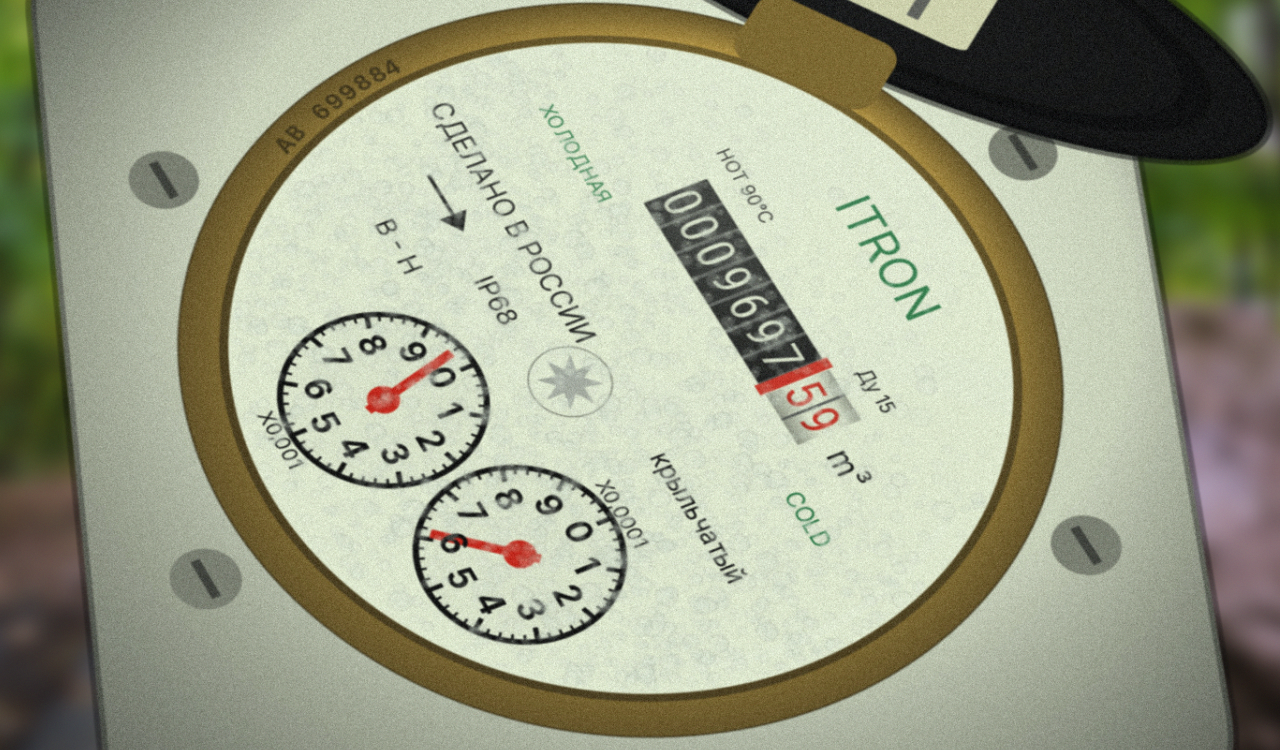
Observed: 9697.5896 m³
